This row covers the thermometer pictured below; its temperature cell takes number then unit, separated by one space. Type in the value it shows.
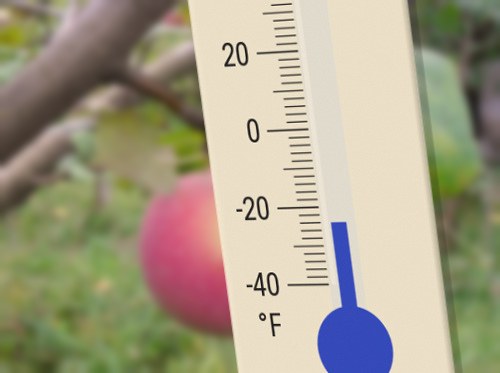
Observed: -24 °F
